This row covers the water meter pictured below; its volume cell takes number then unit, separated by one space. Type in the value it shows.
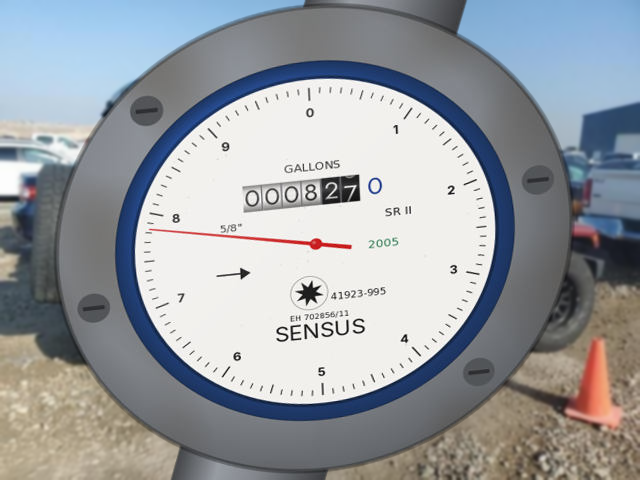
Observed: 8267.8 gal
